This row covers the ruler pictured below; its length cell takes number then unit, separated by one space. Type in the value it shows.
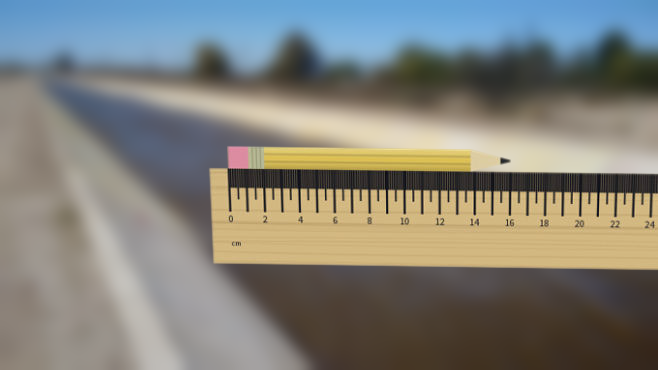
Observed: 16 cm
